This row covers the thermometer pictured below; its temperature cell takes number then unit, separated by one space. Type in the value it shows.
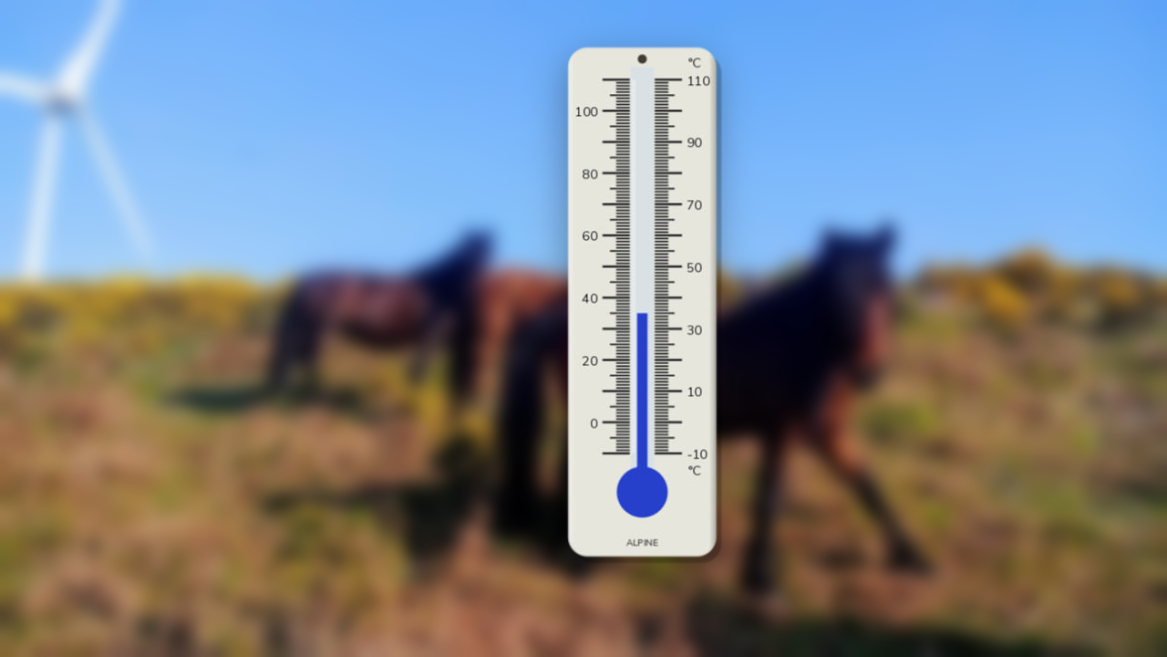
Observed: 35 °C
